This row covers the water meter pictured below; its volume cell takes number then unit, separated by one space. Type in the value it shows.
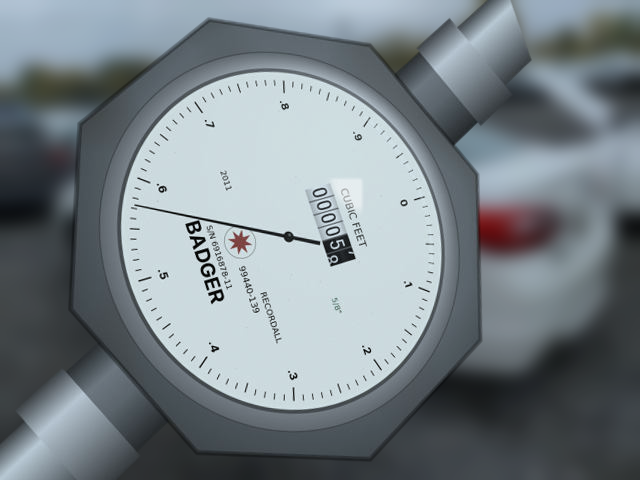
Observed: 57.57 ft³
